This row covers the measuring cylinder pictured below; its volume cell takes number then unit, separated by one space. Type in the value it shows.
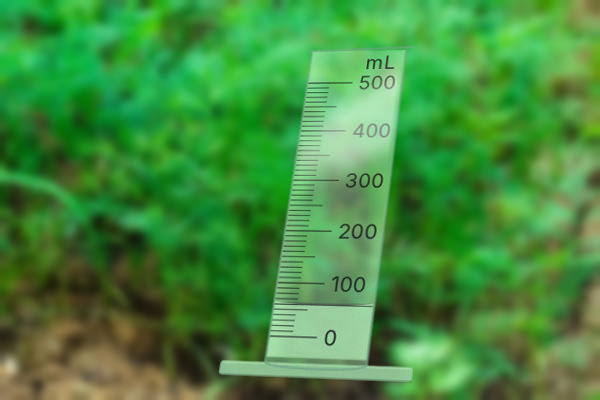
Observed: 60 mL
